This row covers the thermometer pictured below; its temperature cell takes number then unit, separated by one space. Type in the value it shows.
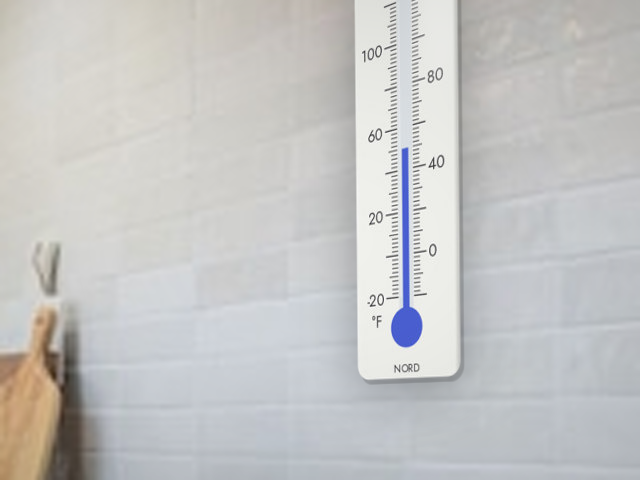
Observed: 50 °F
